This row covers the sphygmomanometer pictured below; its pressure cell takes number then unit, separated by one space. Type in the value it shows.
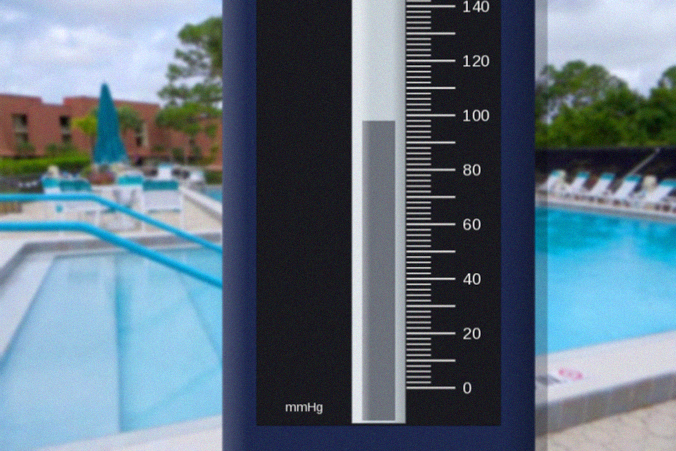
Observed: 98 mmHg
